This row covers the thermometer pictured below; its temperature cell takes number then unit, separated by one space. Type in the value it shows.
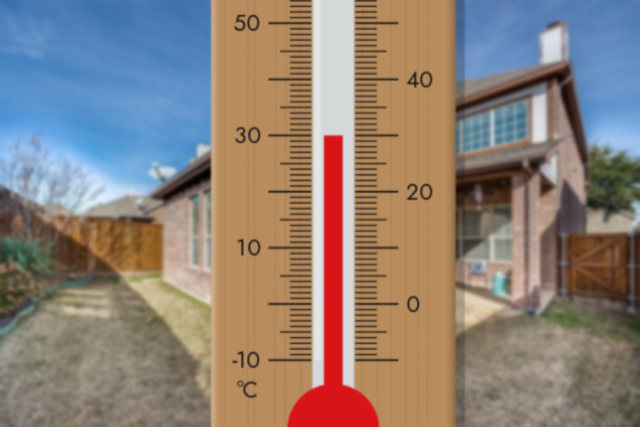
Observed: 30 °C
